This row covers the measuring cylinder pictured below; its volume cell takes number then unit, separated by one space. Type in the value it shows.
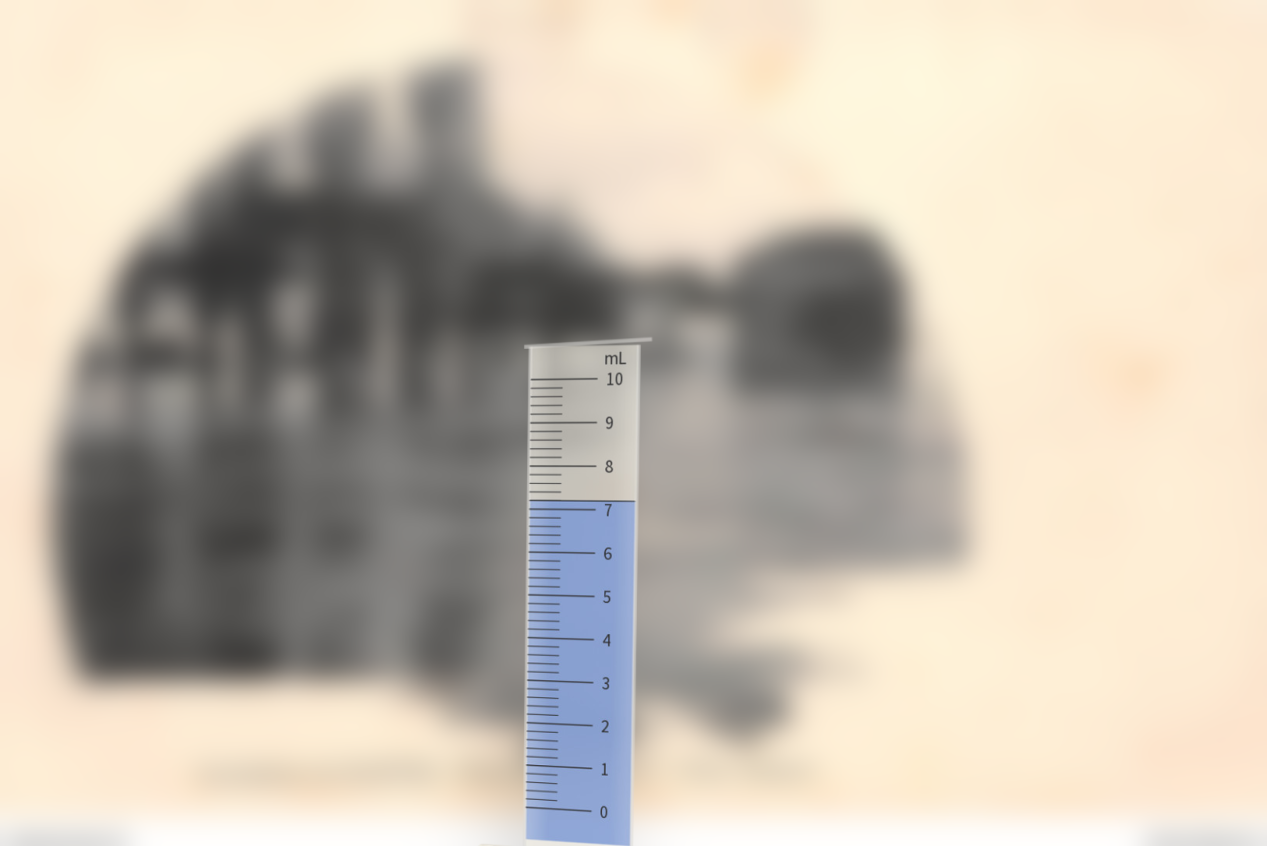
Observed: 7.2 mL
